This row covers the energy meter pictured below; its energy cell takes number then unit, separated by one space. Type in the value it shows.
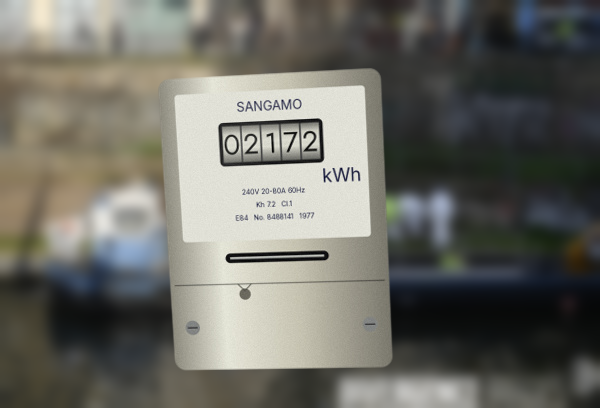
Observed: 2172 kWh
